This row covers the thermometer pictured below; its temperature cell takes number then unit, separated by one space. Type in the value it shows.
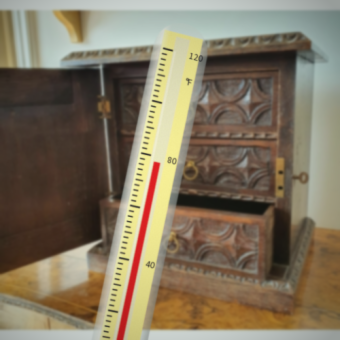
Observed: 78 °F
